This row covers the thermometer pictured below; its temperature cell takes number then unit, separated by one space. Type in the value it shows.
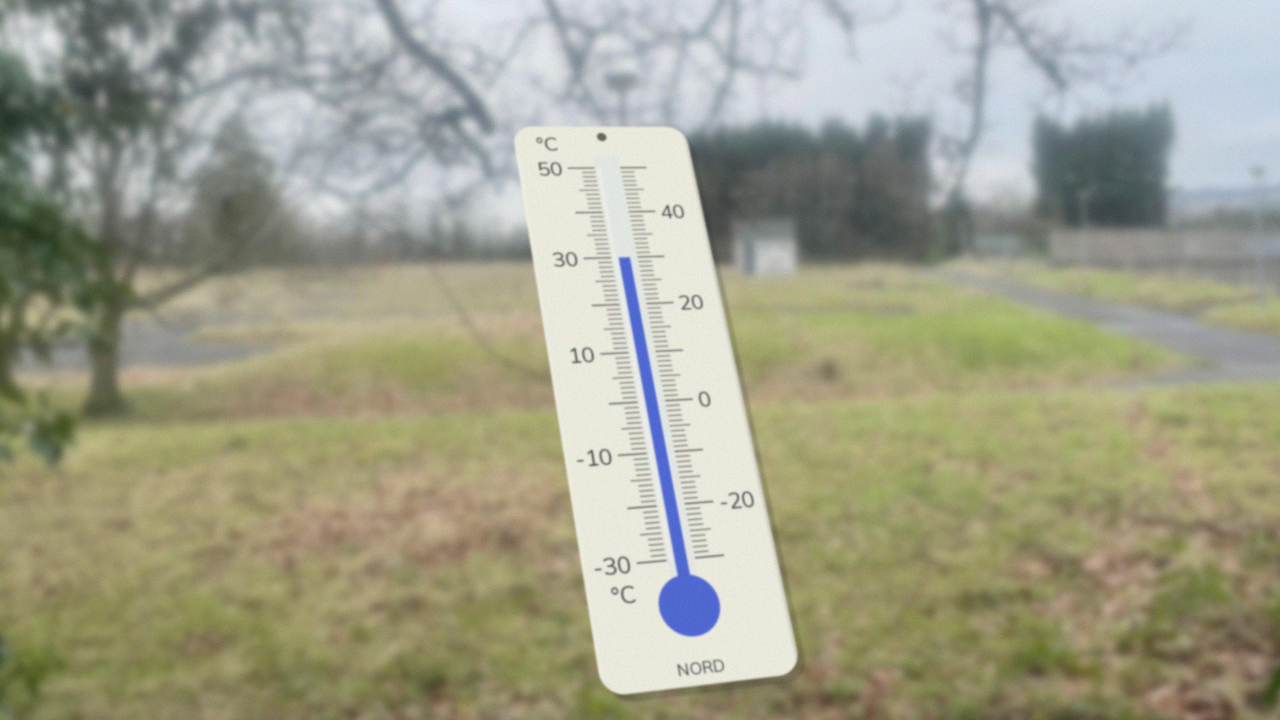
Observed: 30 °C
